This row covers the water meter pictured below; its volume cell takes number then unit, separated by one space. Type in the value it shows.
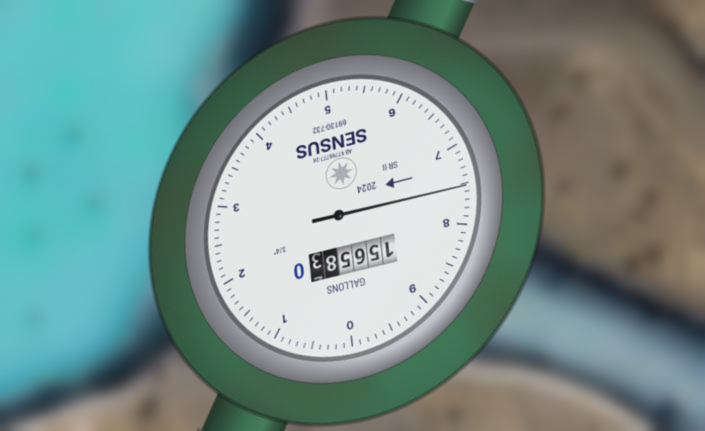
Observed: 1565827.5 gal
